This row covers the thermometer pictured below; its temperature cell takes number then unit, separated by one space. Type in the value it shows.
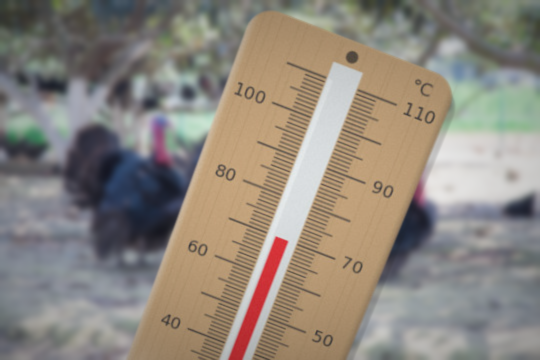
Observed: 70 °C
